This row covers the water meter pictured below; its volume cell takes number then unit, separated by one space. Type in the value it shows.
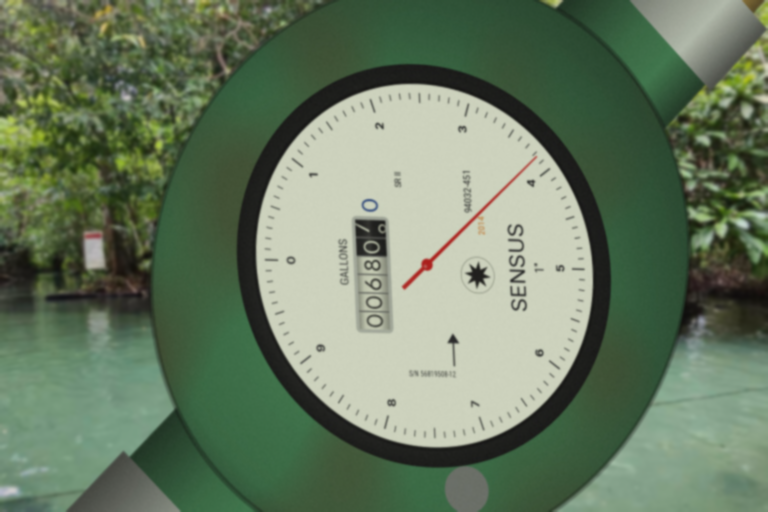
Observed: 68073.8 gal
